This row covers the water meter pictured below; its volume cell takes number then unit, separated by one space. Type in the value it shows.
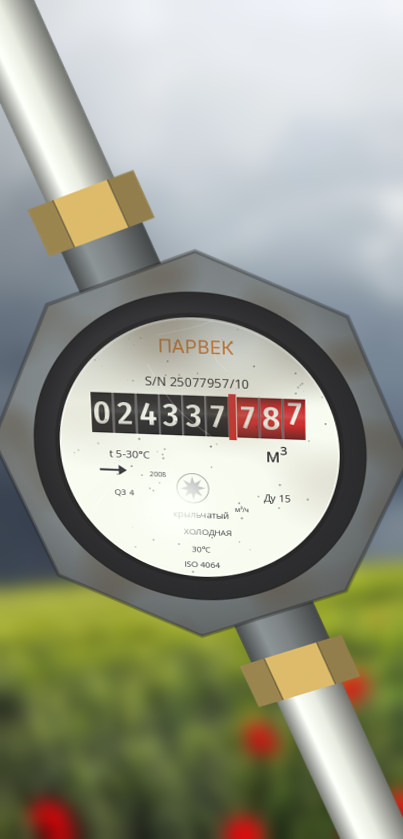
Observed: 24337.787 m³
